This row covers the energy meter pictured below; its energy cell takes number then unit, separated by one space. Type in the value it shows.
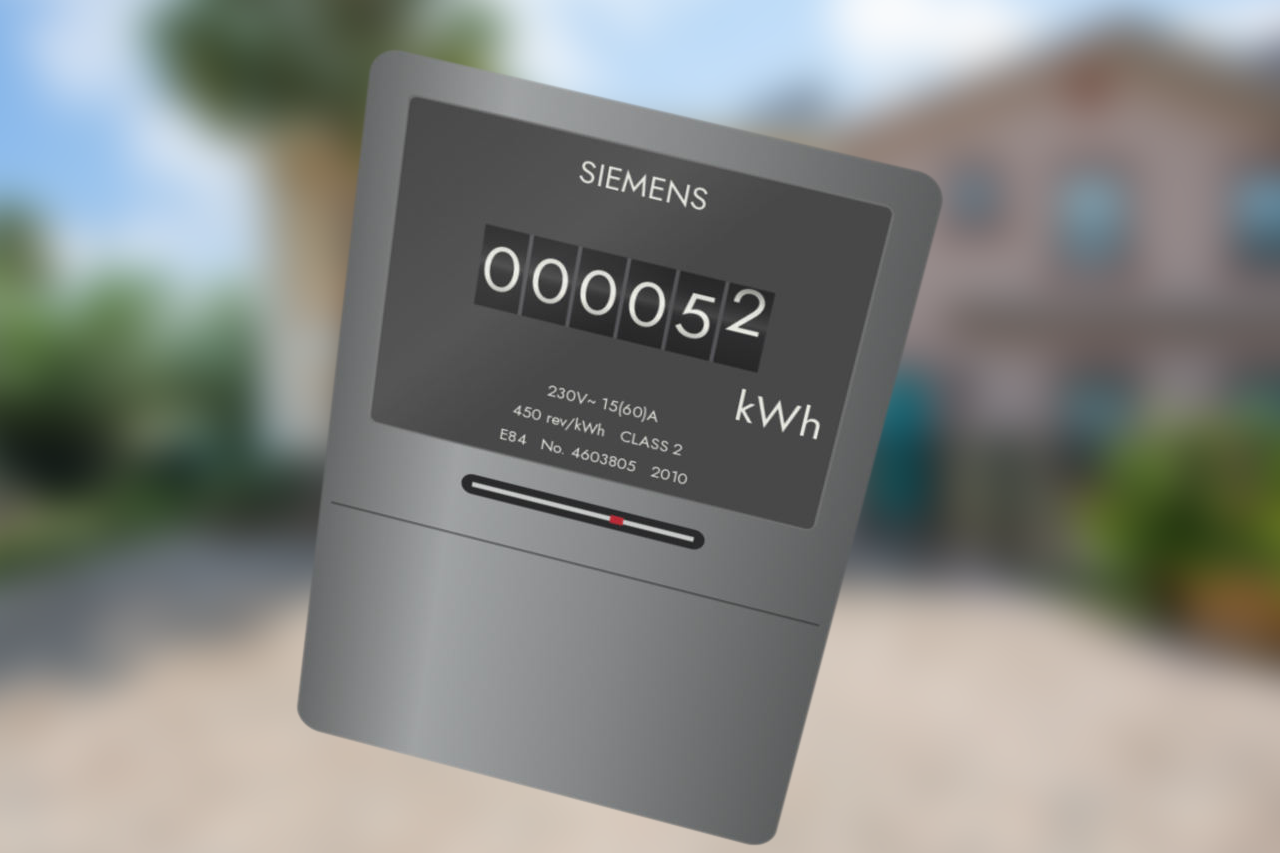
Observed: 52 kWh
